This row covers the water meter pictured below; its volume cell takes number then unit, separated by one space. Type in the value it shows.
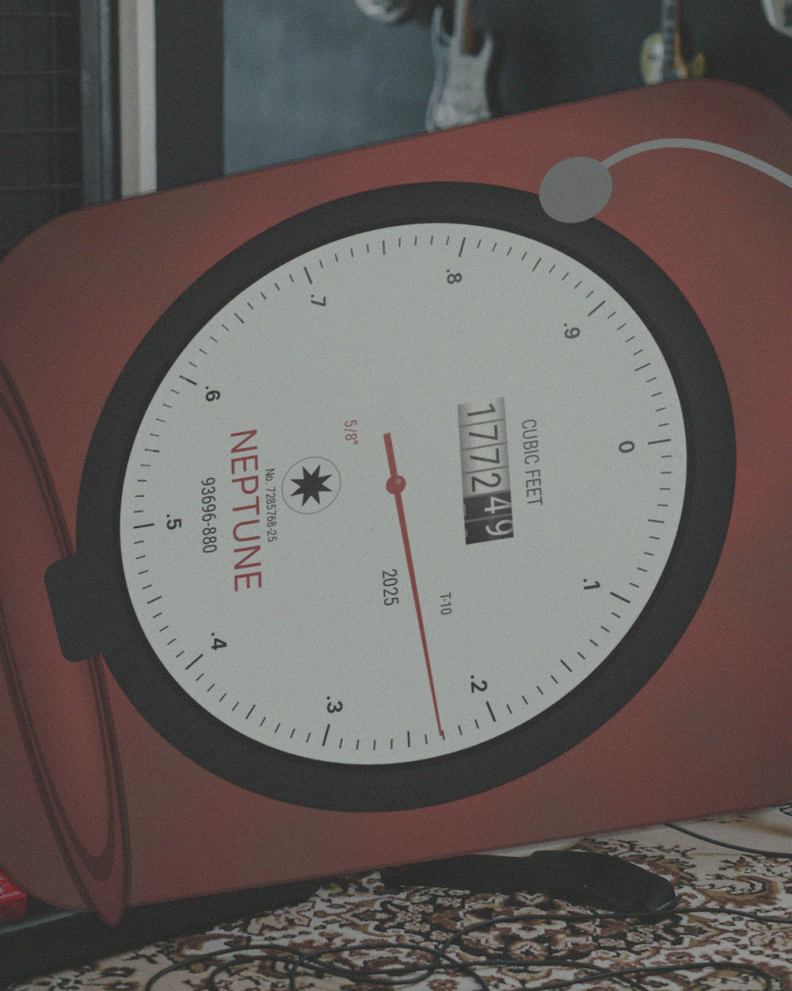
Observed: 177249.23 ft³
